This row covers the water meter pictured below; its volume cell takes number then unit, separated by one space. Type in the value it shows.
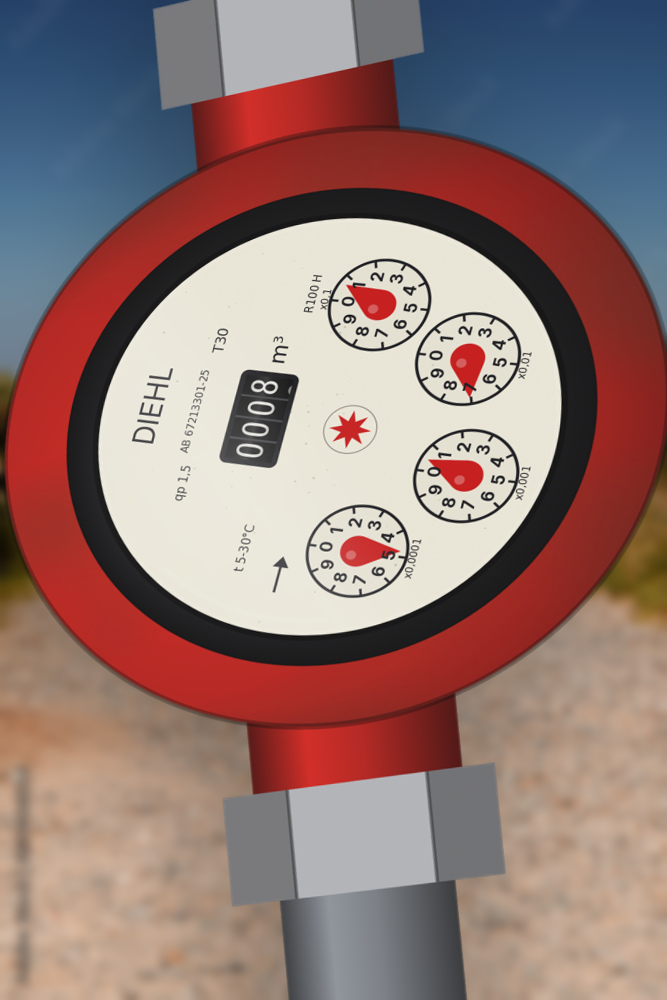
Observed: 8.0704 m³
